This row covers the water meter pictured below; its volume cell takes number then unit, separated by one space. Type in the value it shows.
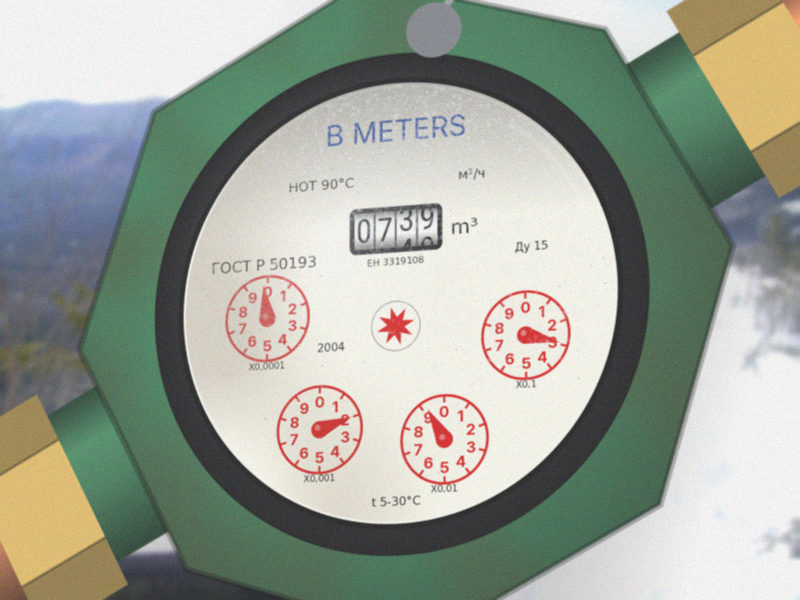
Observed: 739.2919 m³
